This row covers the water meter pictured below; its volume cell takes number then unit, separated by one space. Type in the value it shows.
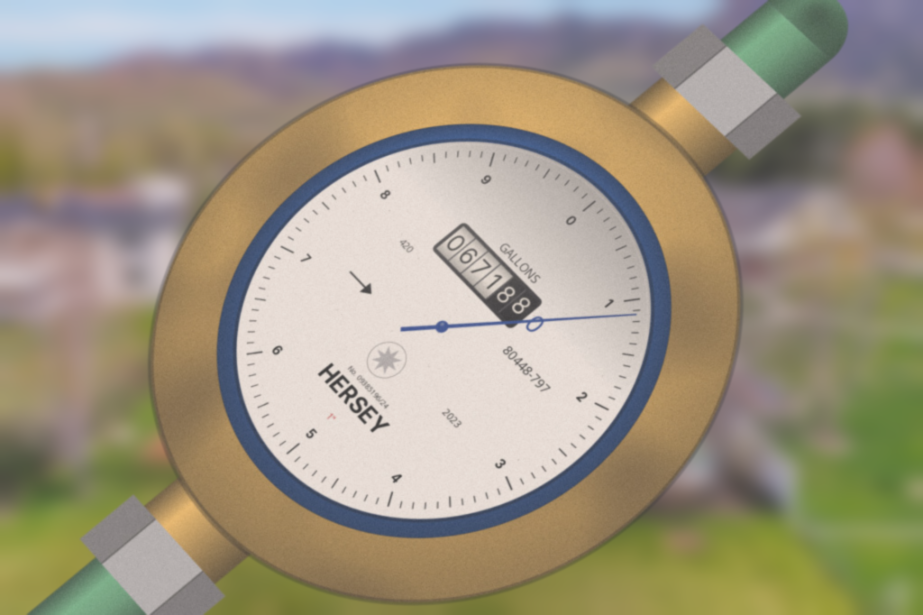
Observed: 671881.1 gal
